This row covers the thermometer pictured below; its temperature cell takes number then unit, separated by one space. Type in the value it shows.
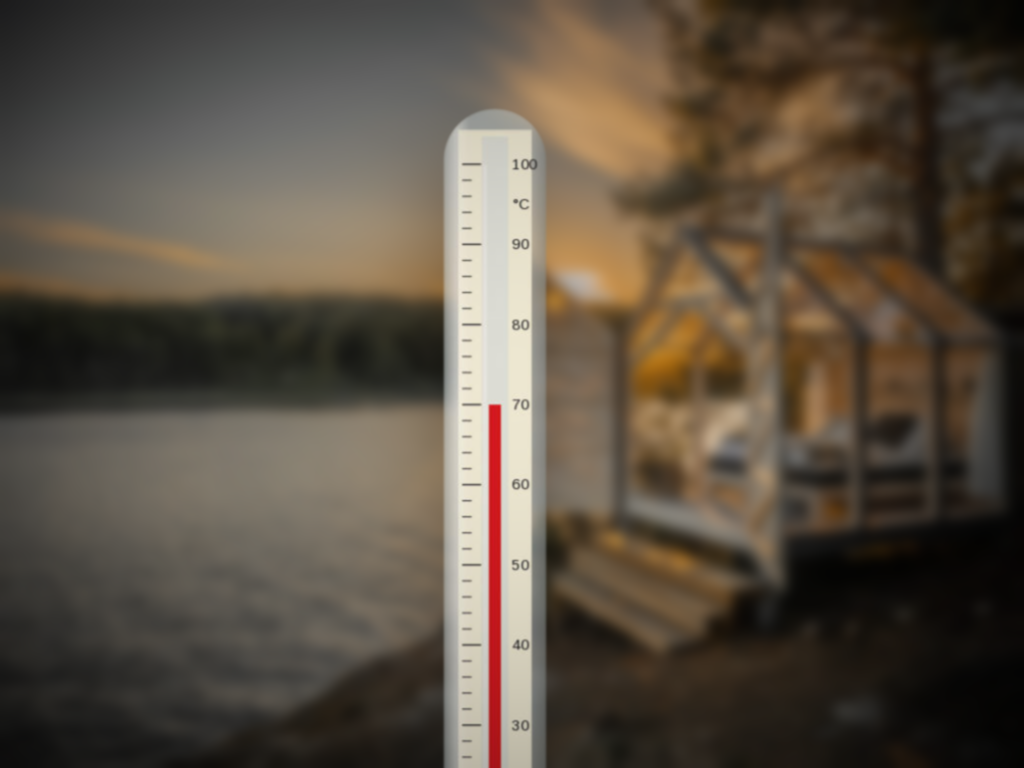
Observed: 70 °C
